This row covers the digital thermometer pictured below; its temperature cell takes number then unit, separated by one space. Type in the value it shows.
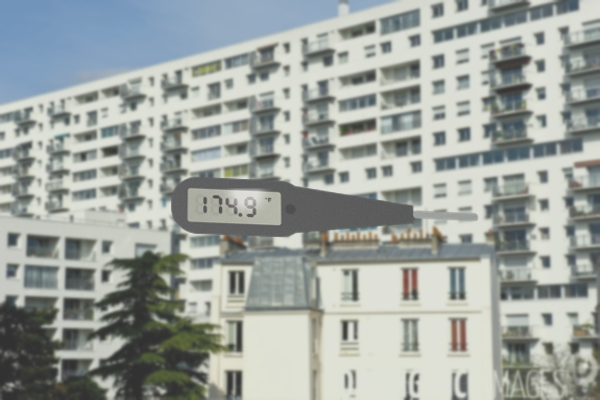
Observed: 174.9 °F
